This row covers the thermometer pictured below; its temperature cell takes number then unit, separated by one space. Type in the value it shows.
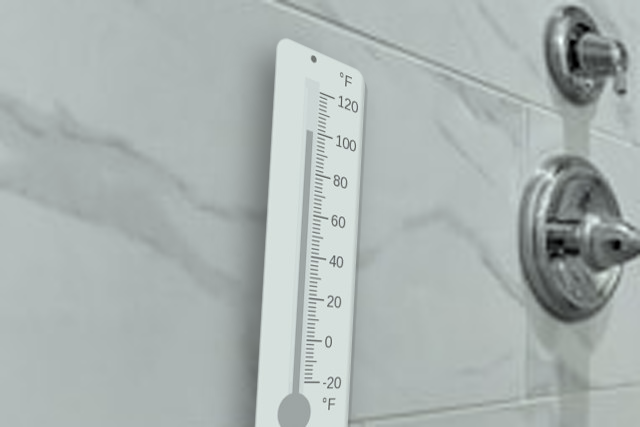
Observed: 100 °F
